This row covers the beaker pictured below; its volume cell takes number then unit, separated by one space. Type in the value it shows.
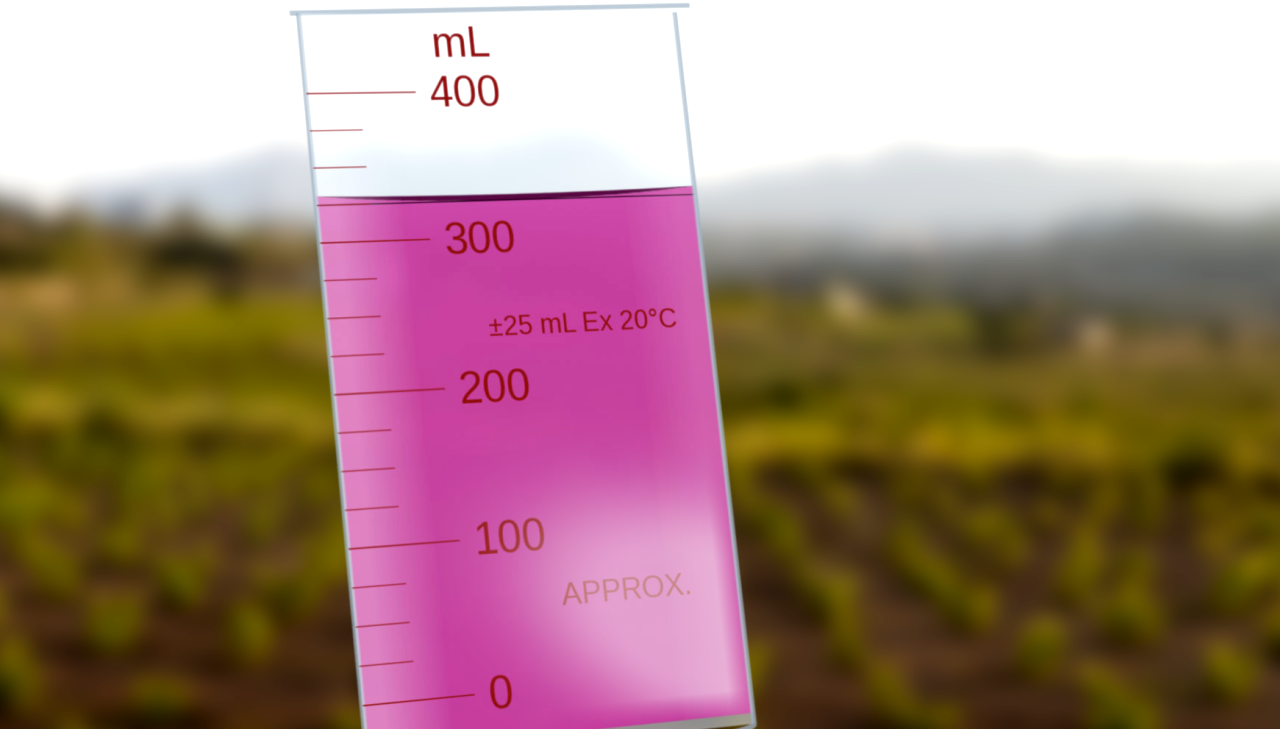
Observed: 325 mL
